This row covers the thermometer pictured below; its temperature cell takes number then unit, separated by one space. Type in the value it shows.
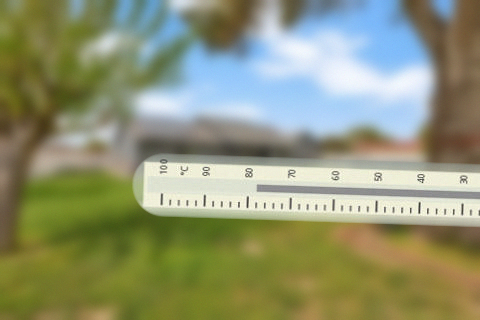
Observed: 78 °C
